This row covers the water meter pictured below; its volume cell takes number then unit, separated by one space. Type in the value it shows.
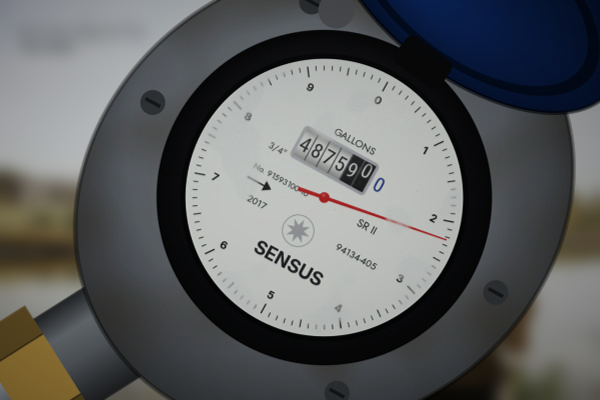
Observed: 4875902.2 gal
